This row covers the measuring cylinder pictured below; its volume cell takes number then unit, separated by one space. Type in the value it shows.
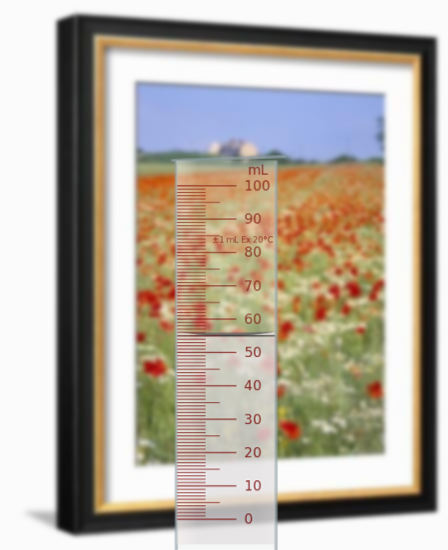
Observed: 55 mL
